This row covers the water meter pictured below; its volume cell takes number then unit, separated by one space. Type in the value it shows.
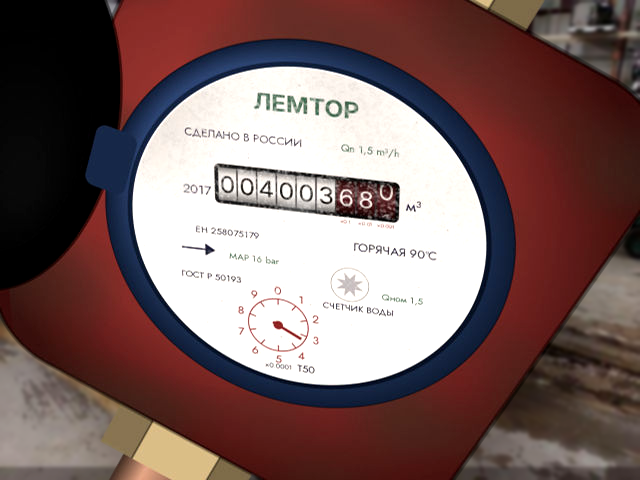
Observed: 4003.6803 m³
